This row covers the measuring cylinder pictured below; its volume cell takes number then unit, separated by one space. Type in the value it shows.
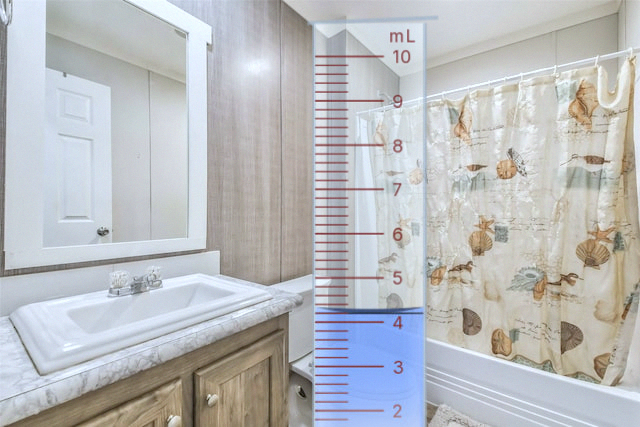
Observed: 4.2 mL
